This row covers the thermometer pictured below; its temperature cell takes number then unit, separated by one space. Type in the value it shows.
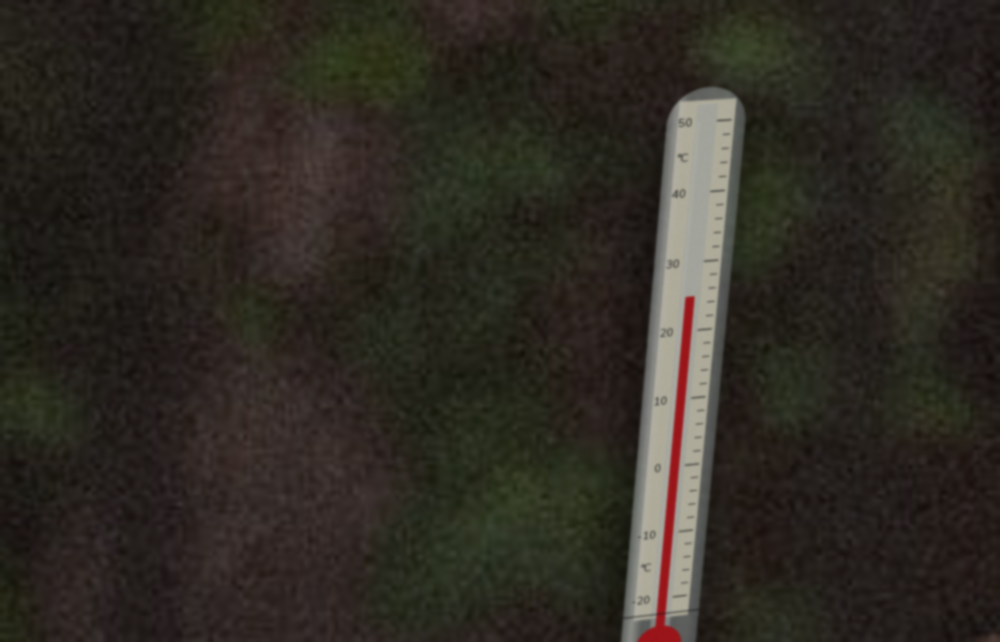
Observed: 25 °C
